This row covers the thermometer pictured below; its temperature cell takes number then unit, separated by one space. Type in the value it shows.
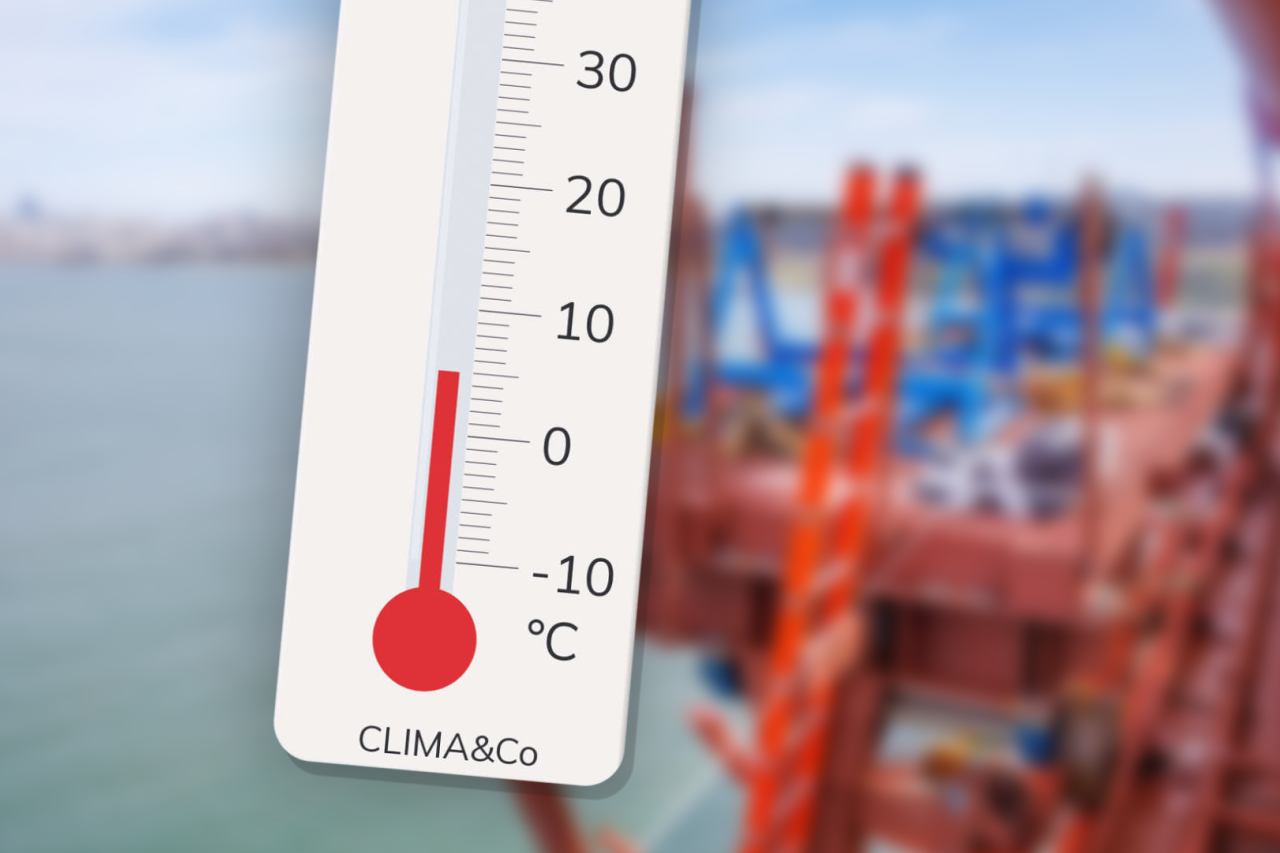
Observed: 5 °C
